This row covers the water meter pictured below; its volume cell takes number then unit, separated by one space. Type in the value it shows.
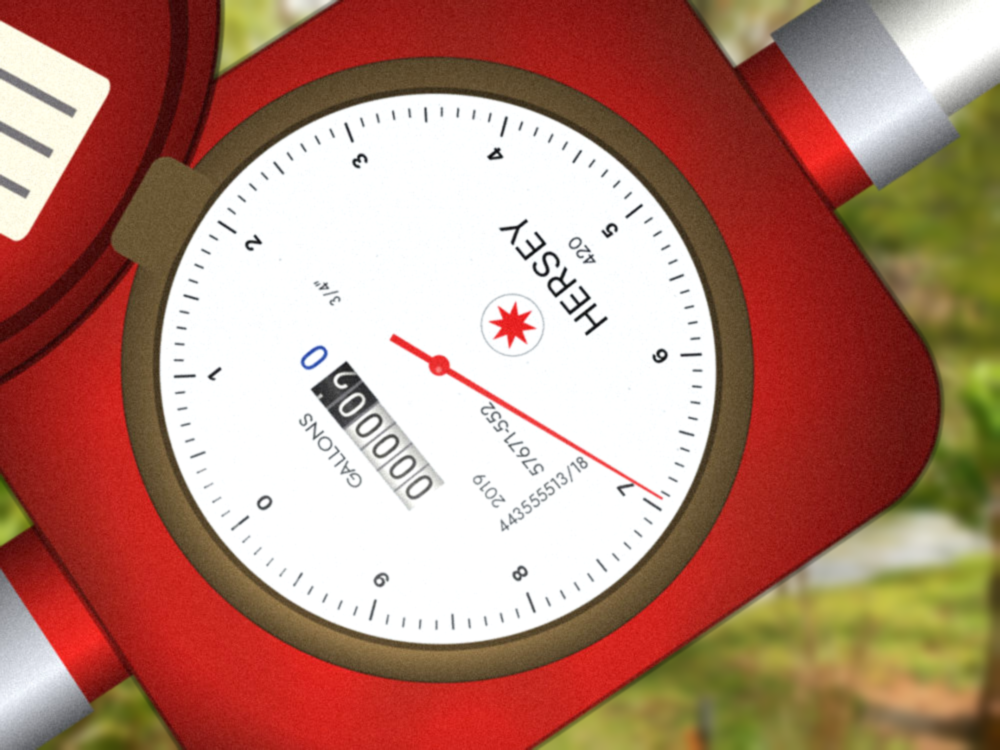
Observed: 16.9 gal
